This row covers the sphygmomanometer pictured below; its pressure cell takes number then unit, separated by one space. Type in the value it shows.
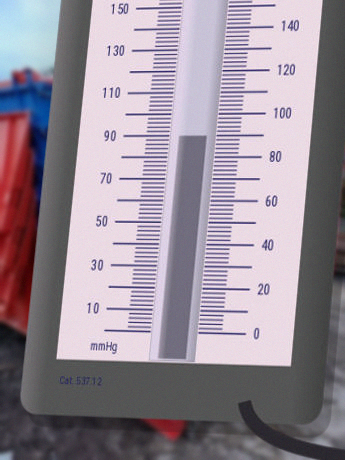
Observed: 90 mmHg
